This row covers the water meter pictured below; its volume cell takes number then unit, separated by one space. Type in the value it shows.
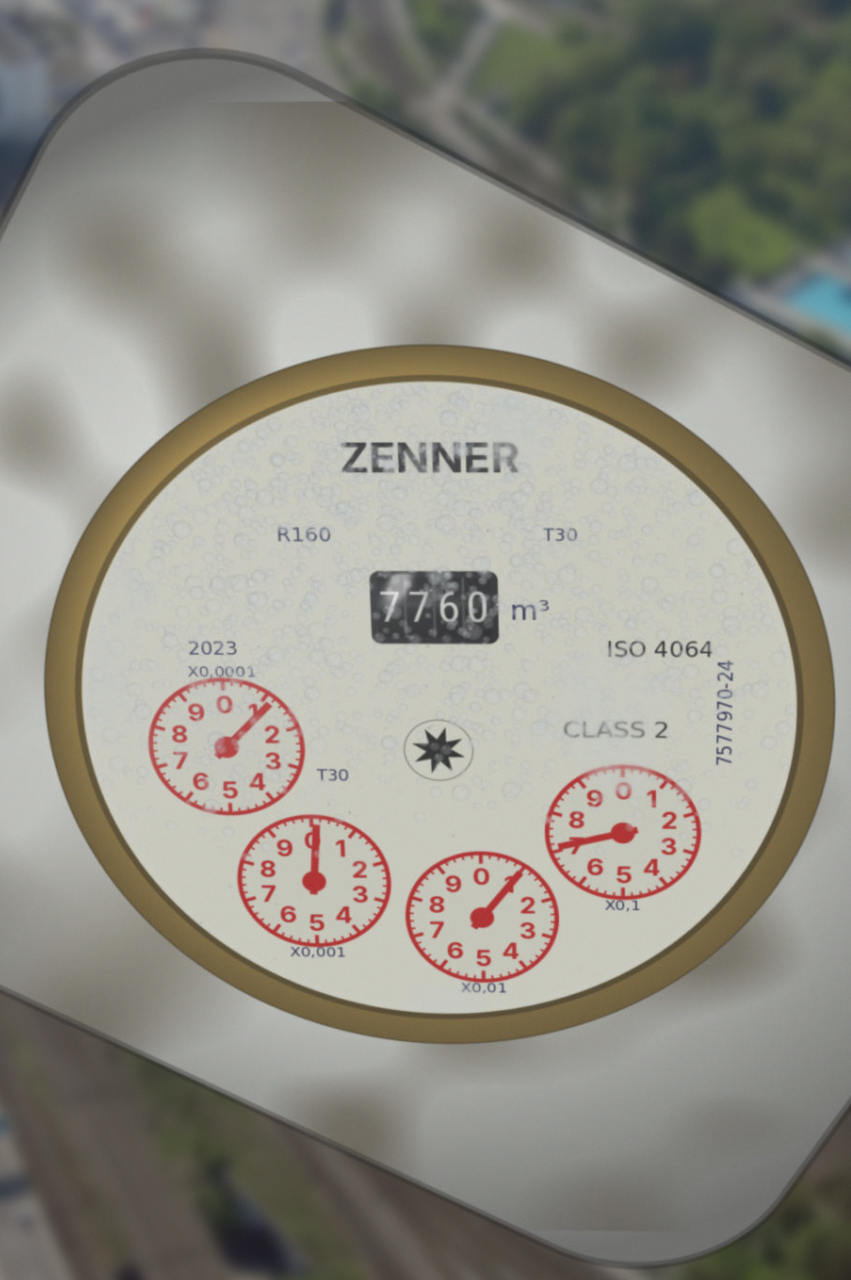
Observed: 7760.7101 m³
